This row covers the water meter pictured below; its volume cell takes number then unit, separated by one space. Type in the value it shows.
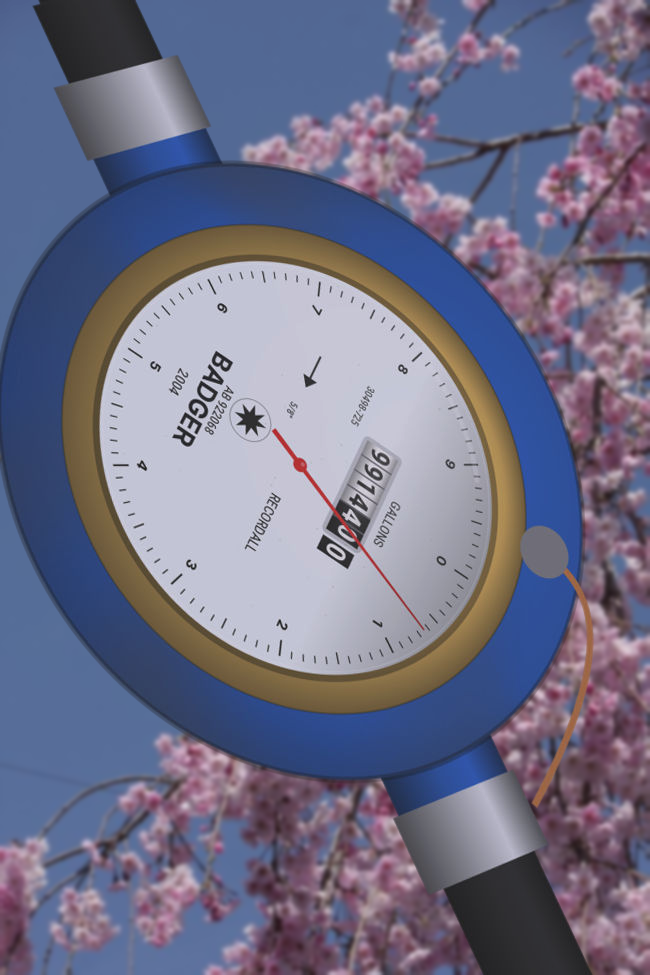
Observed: 9914400.6 gal
